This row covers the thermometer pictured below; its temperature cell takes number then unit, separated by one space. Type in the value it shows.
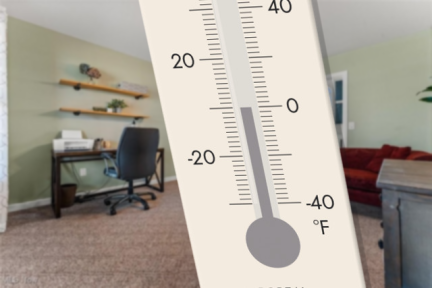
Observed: 0 °F
